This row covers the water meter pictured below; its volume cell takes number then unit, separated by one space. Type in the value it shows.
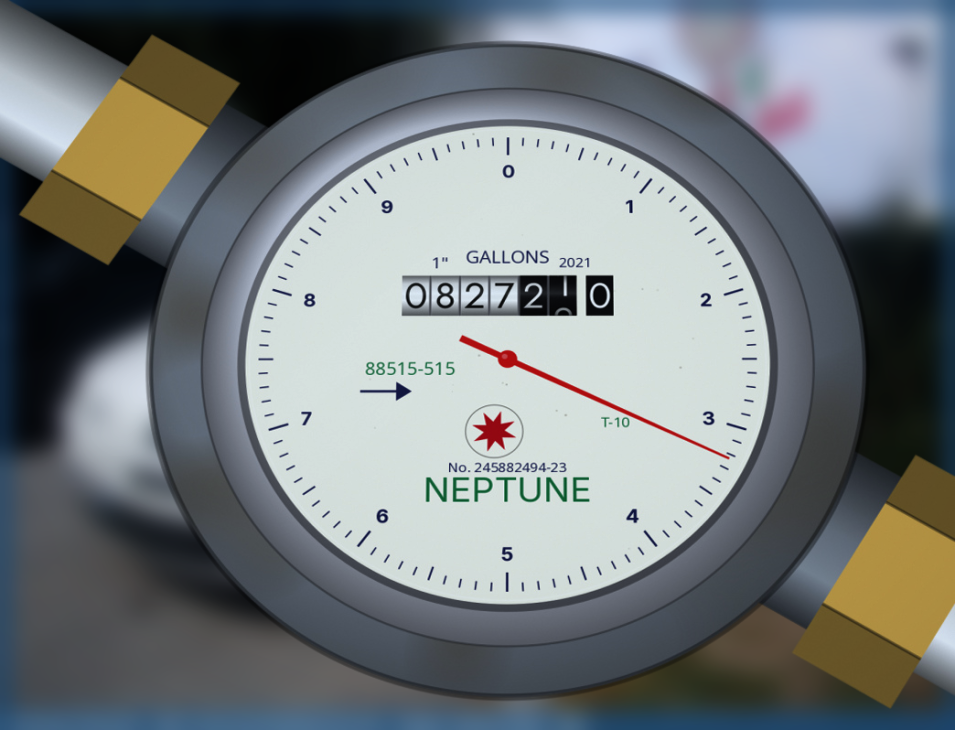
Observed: 827213.2 gal
